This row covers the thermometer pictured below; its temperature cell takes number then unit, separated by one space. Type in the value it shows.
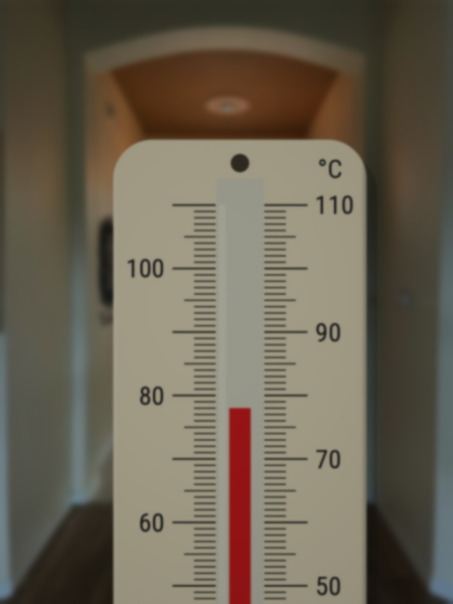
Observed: 78 °C
